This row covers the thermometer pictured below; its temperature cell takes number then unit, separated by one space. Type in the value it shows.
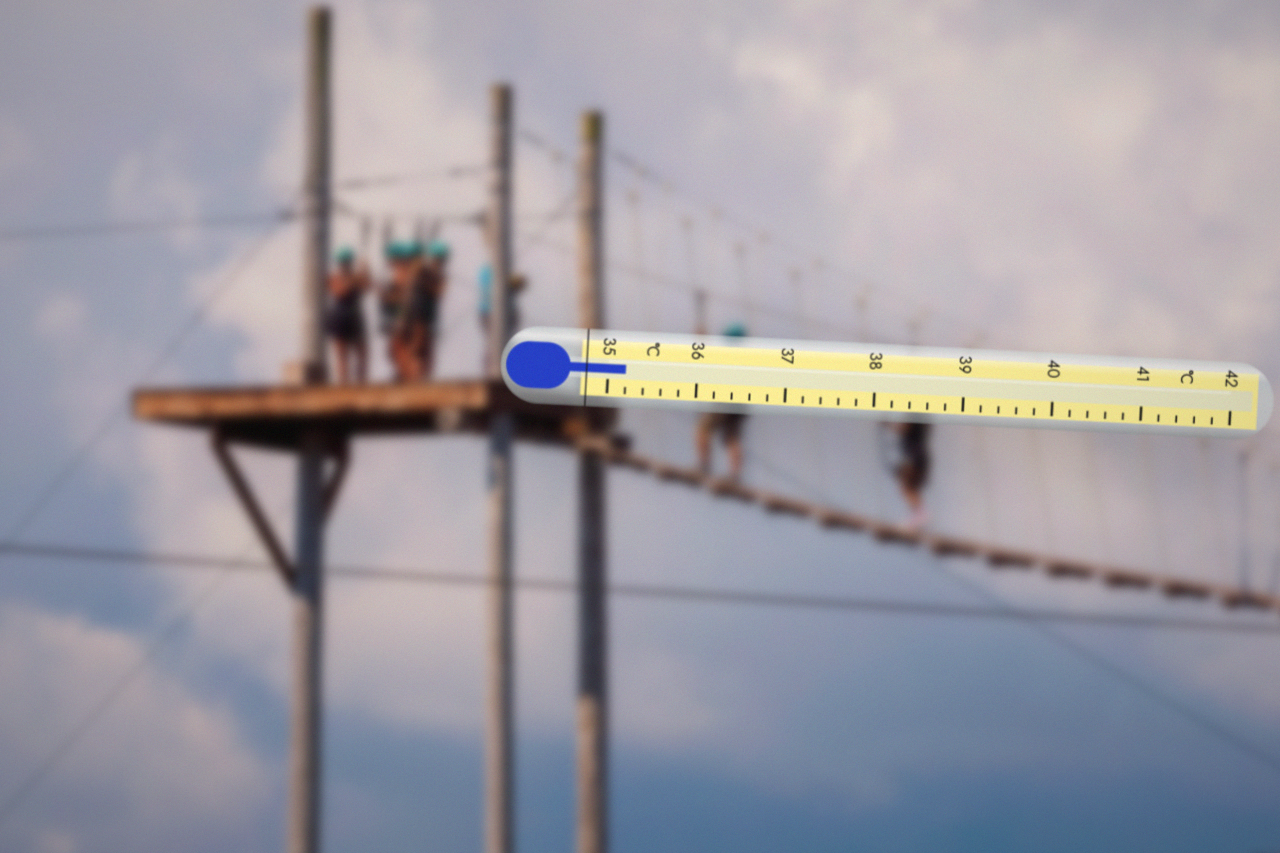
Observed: 35.2 °C
